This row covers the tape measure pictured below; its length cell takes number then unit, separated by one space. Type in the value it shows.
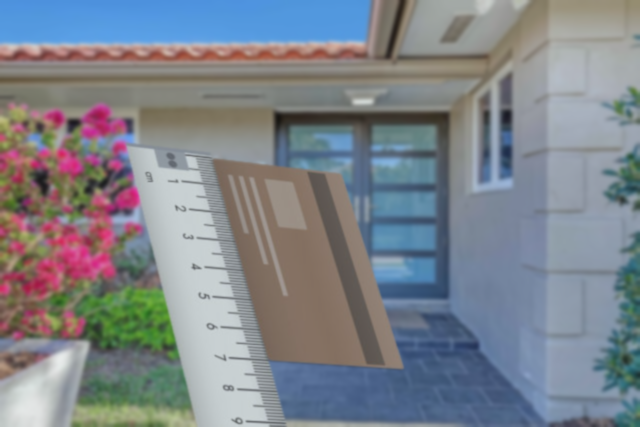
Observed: 7 cm
